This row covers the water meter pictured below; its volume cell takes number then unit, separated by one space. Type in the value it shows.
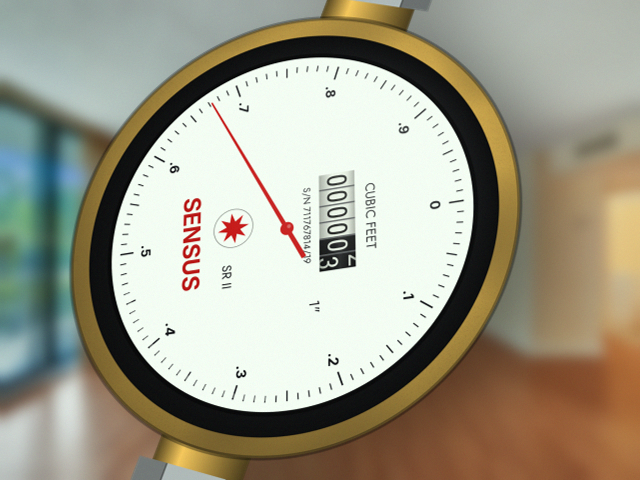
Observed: 2.67 ft³
